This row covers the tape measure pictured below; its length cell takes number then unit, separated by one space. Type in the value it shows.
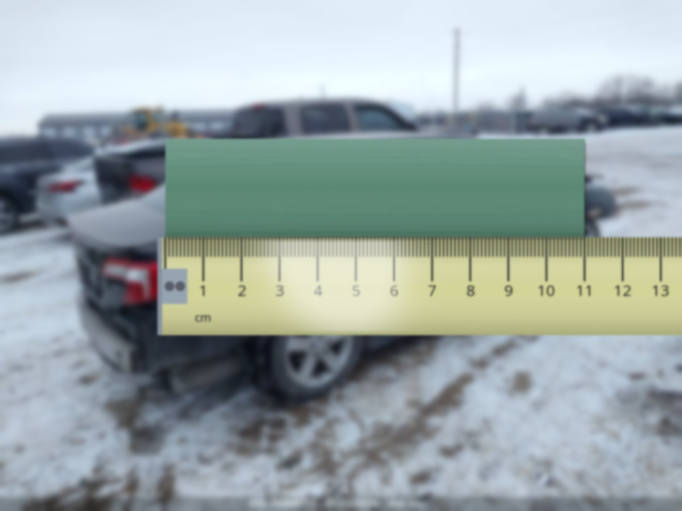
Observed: 11 cm
